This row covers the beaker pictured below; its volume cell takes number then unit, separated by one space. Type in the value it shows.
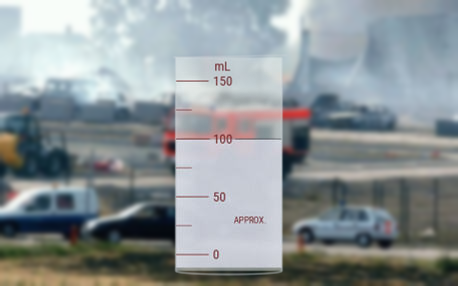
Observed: 100 mL
